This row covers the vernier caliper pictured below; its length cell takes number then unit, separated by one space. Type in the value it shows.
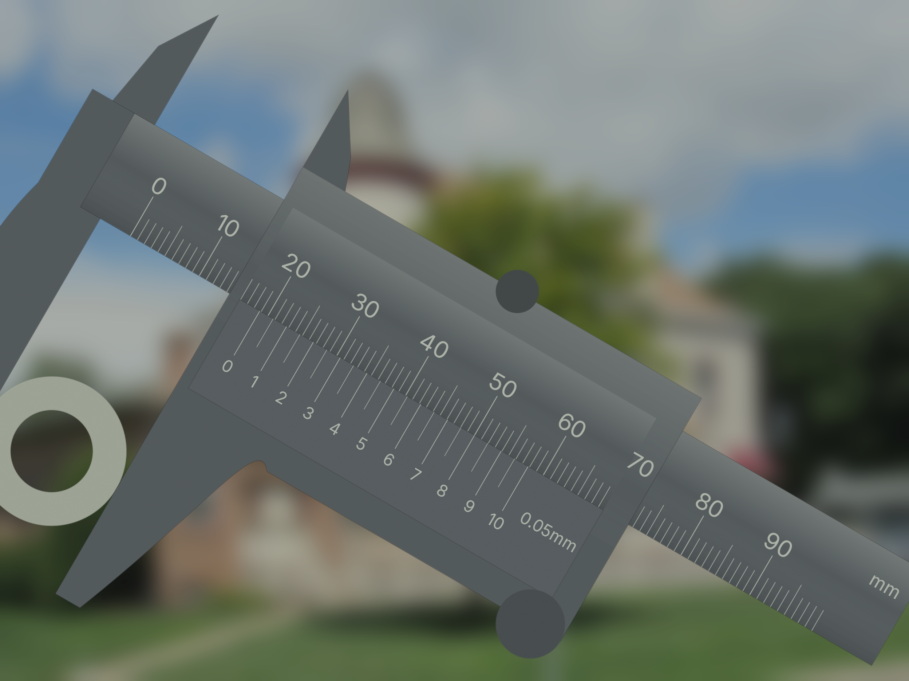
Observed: 18.8 mm
